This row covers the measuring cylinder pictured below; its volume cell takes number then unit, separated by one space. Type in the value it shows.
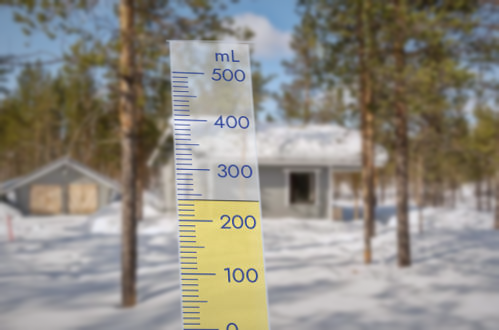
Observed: 240 mL
